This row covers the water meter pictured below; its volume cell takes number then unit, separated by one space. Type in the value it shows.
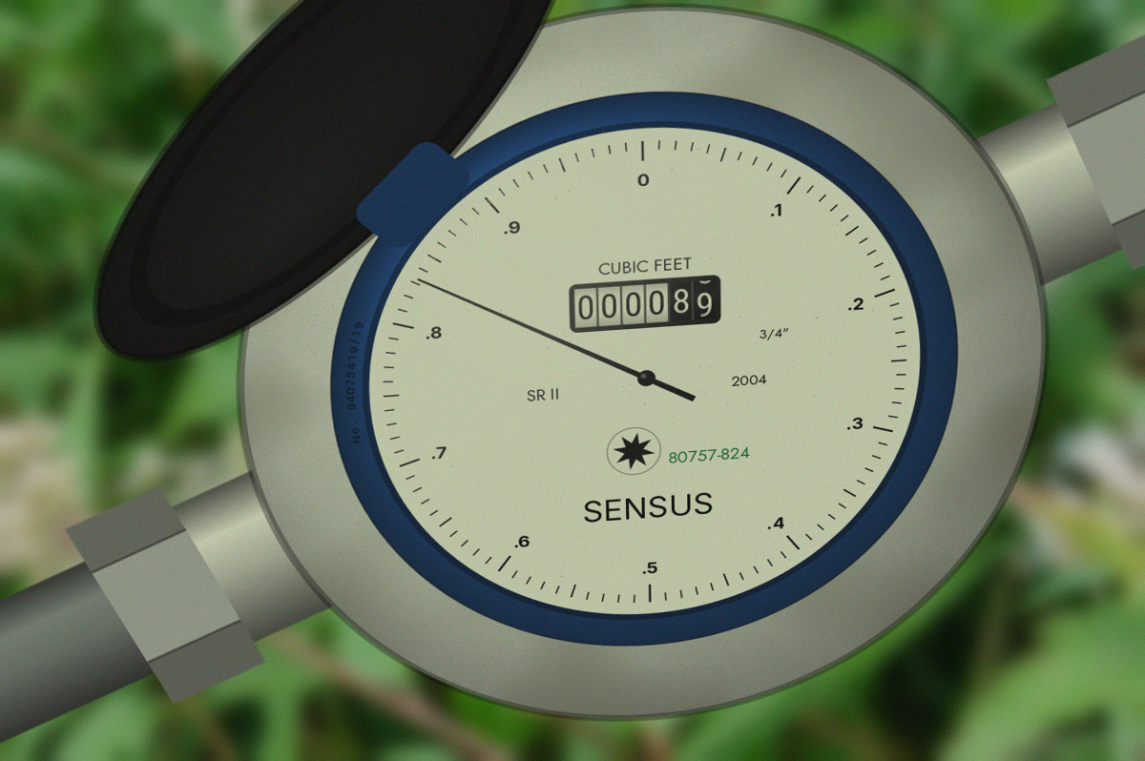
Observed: 88.83 ft³
